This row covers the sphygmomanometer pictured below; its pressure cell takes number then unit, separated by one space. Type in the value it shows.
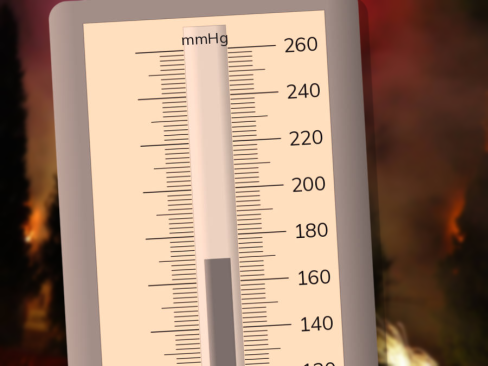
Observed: 170 mmHg
